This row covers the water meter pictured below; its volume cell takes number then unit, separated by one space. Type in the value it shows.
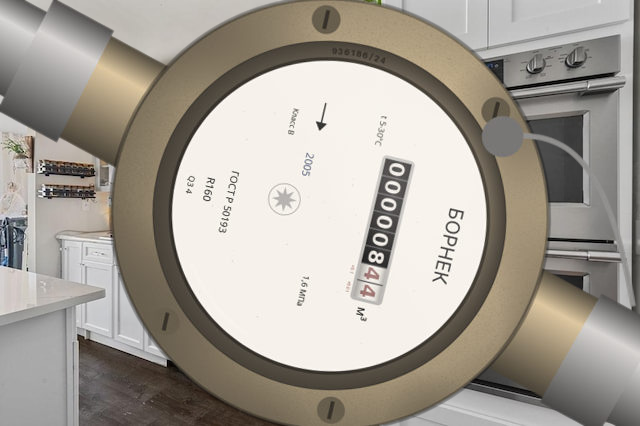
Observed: 8.44 m³
